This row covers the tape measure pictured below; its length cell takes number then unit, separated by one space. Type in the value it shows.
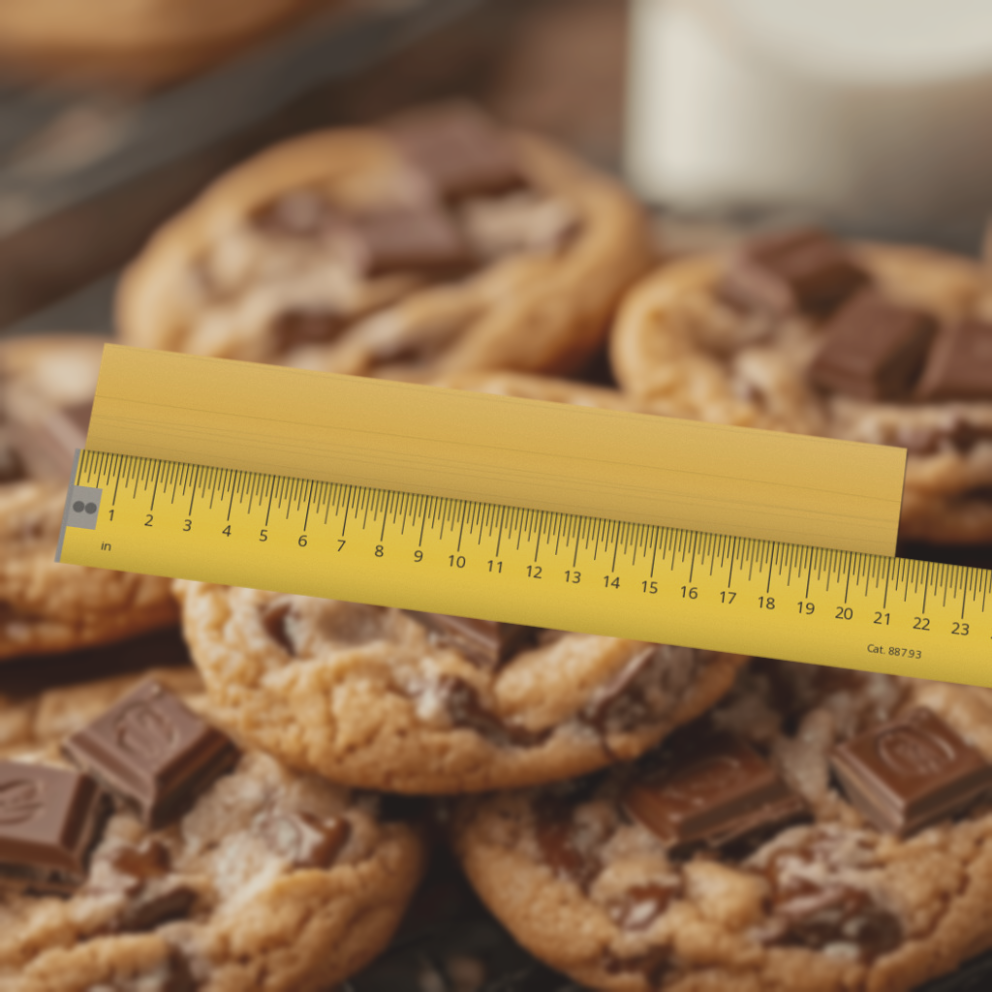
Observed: 21.125 in
